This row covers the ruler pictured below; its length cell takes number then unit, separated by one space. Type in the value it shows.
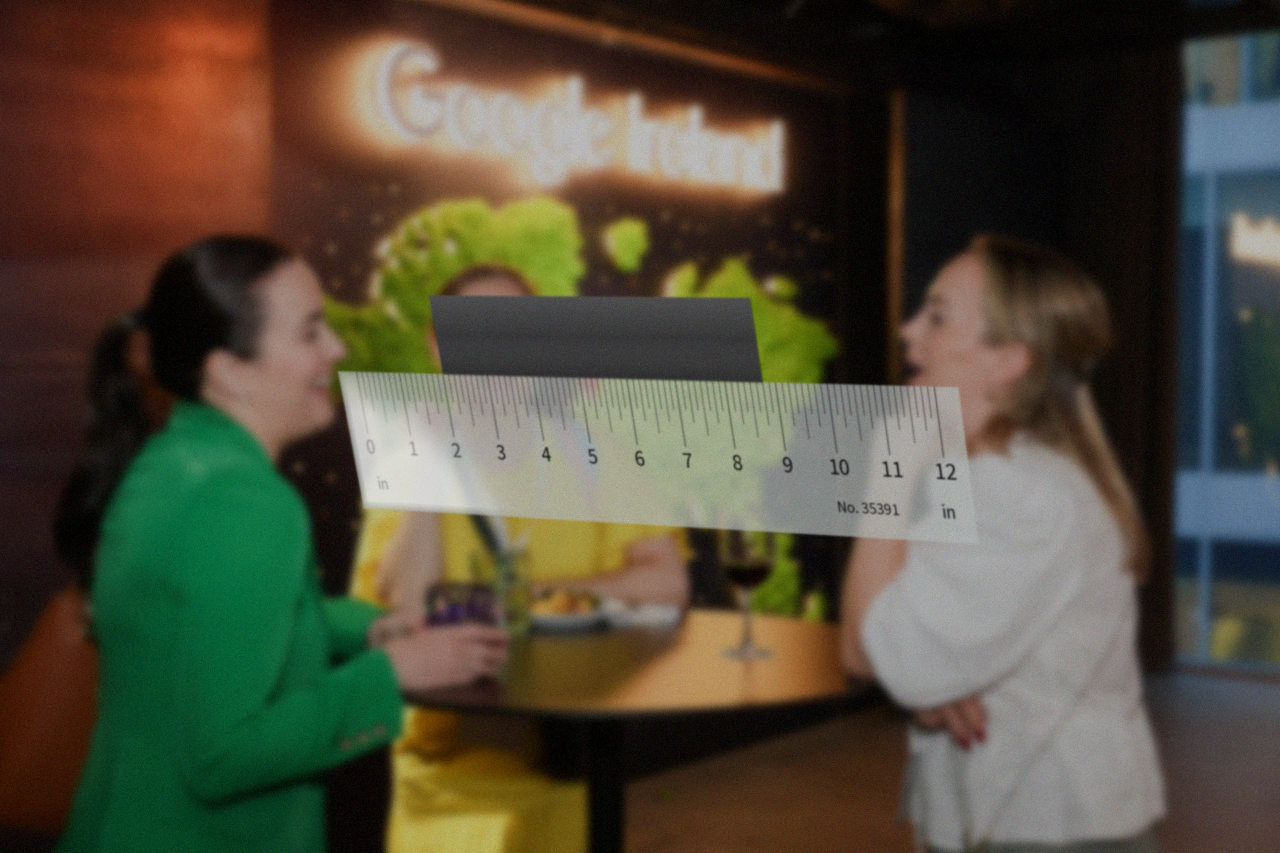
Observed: 6.75 in
